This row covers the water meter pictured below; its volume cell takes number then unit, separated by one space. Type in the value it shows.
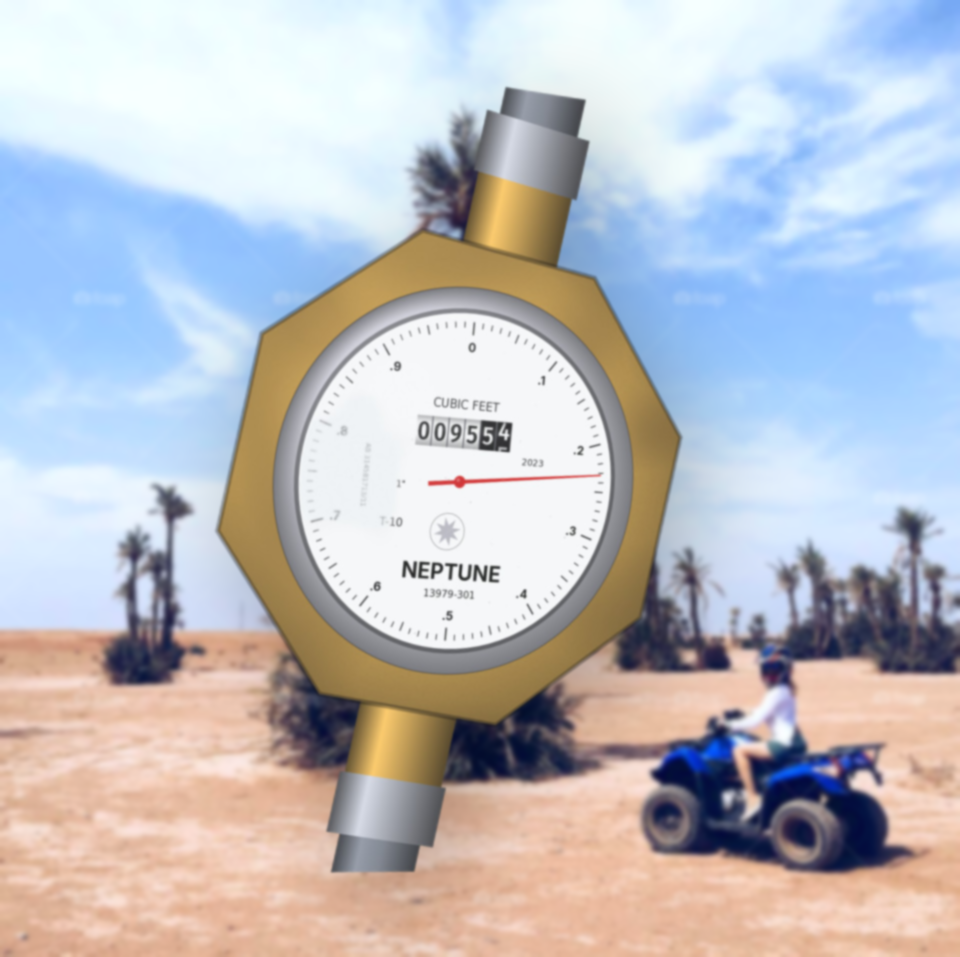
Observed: 9554.23 ft³
